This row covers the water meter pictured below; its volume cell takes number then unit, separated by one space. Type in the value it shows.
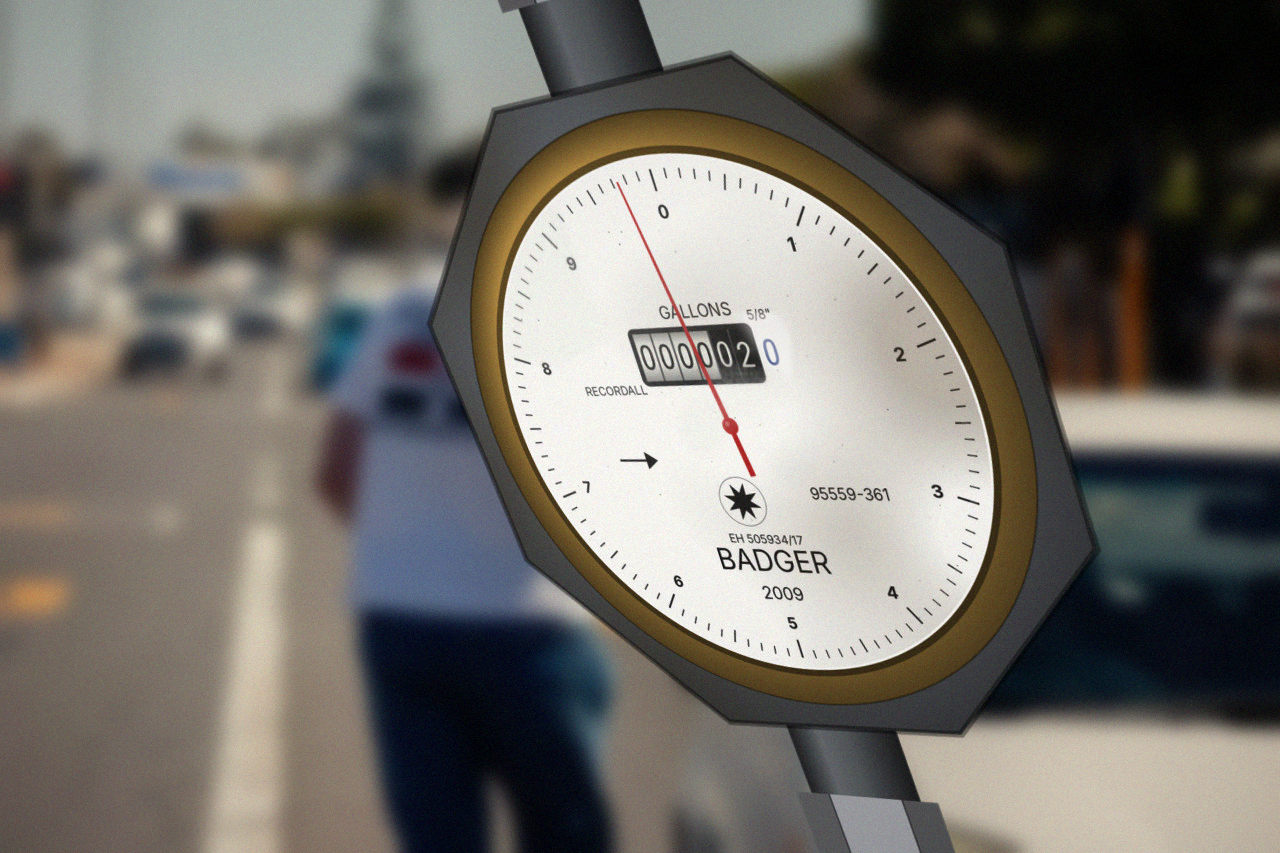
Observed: 19.7 gal
